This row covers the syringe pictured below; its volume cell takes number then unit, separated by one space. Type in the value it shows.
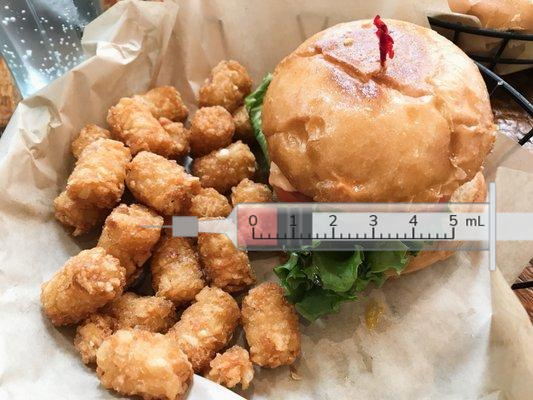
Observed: 0.6 mL
